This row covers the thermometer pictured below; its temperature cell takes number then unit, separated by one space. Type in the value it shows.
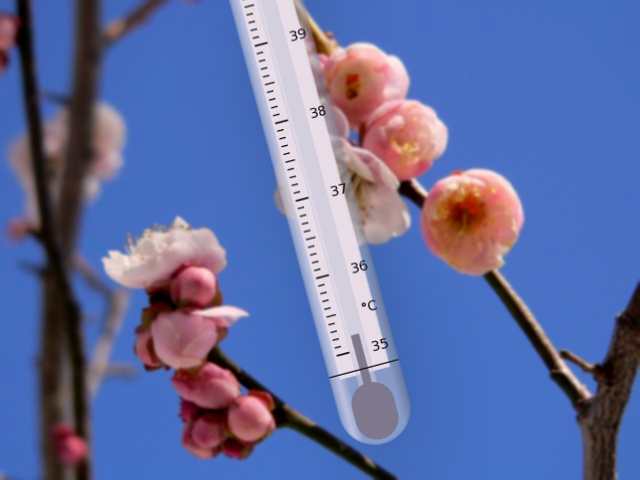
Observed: 35.2 °C
